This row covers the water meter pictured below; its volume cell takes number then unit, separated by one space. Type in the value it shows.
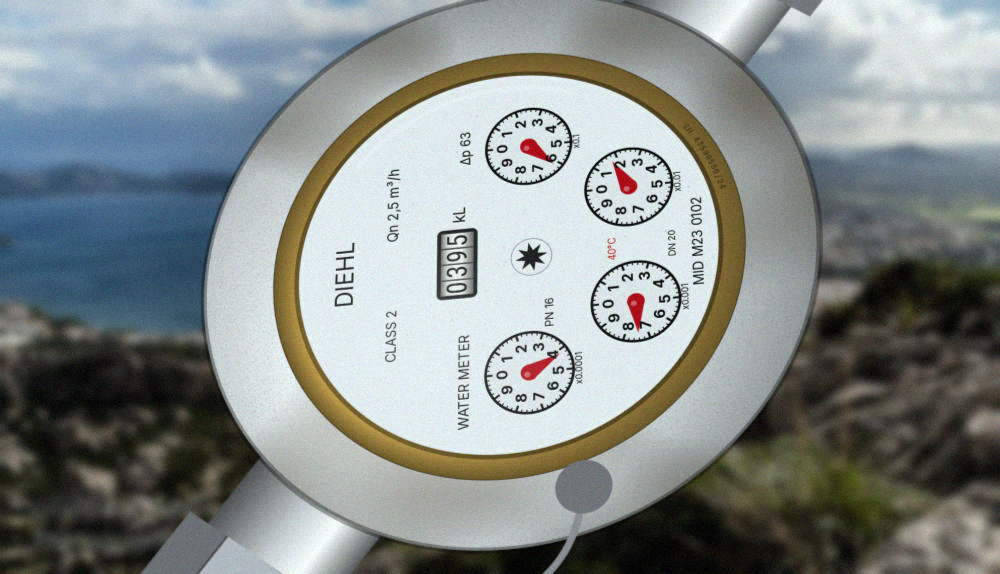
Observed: 395.6174 kL
